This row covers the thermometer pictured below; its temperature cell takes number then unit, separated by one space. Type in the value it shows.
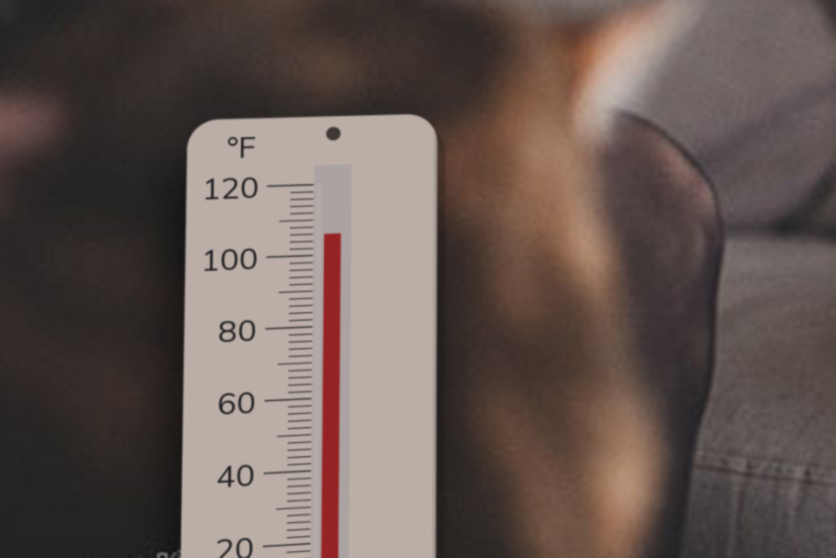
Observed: 106 °F
